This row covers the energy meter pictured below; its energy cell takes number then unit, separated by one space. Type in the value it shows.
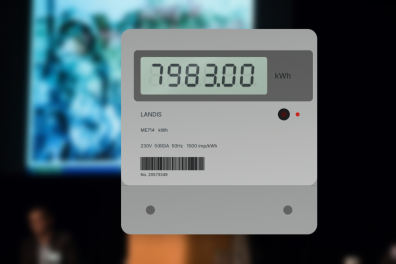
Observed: 7983.00 kWh
